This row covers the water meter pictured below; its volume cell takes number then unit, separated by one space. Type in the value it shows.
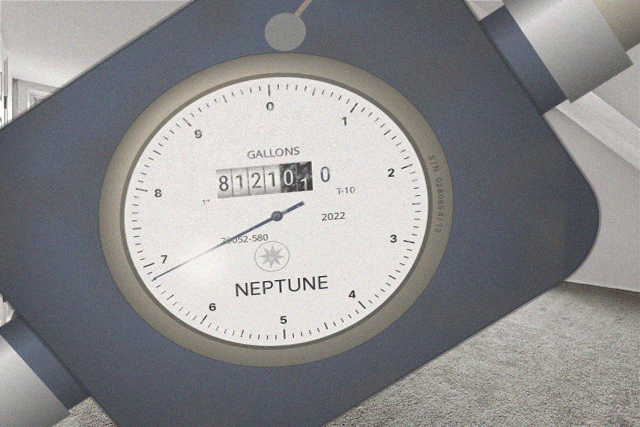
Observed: 8121006.8 gal
